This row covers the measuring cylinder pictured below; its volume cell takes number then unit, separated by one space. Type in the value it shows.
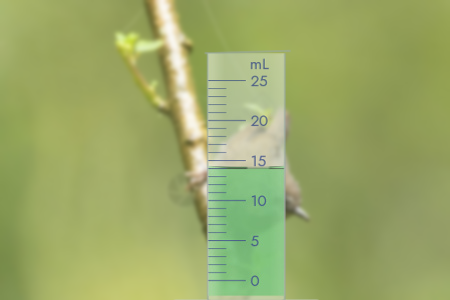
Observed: 14 mL
